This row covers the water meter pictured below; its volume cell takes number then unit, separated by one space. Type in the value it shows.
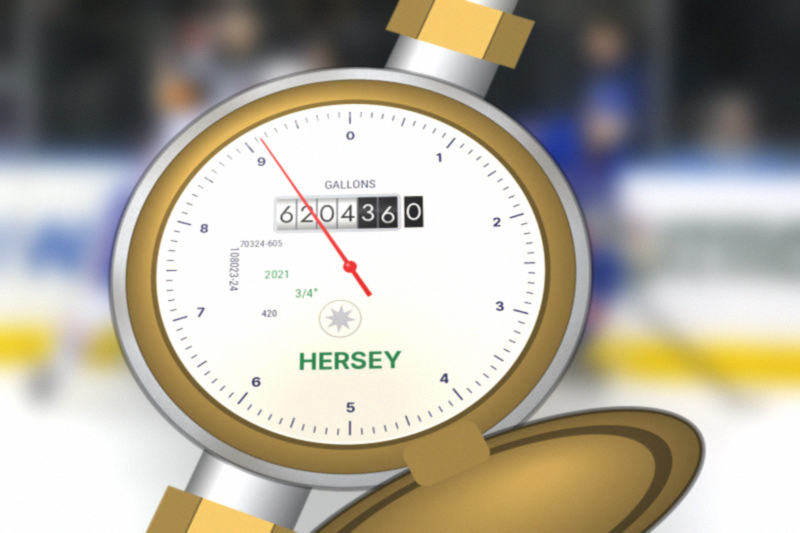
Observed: 6204359.1 gal
